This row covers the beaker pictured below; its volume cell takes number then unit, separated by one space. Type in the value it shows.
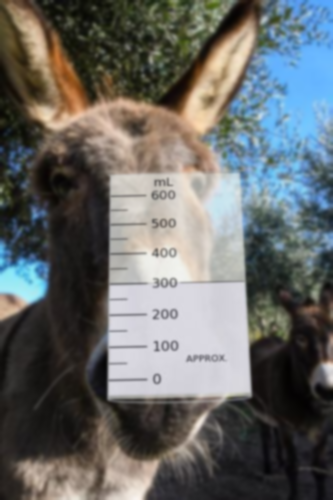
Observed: 300 mL
